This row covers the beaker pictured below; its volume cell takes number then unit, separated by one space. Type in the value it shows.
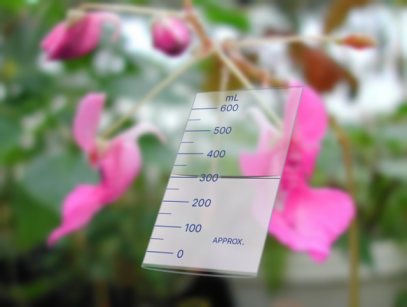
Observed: 300 mL
